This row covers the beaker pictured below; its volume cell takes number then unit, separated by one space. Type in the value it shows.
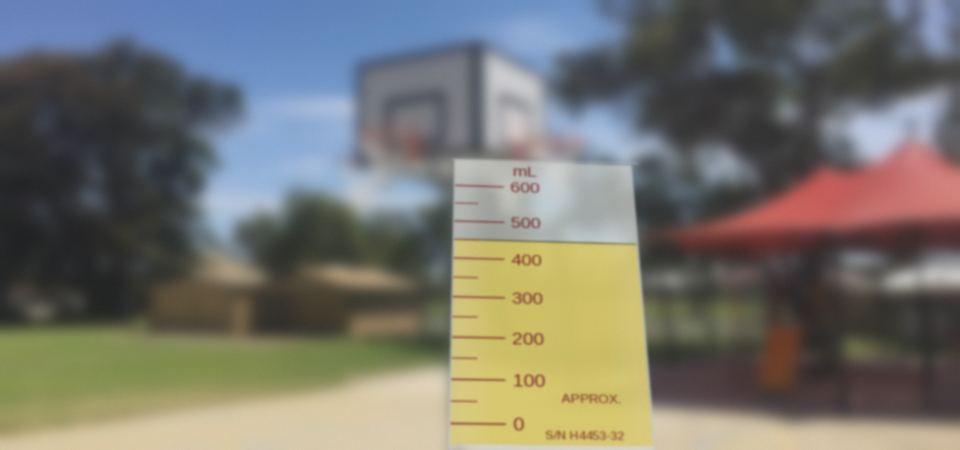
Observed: 450 mL
